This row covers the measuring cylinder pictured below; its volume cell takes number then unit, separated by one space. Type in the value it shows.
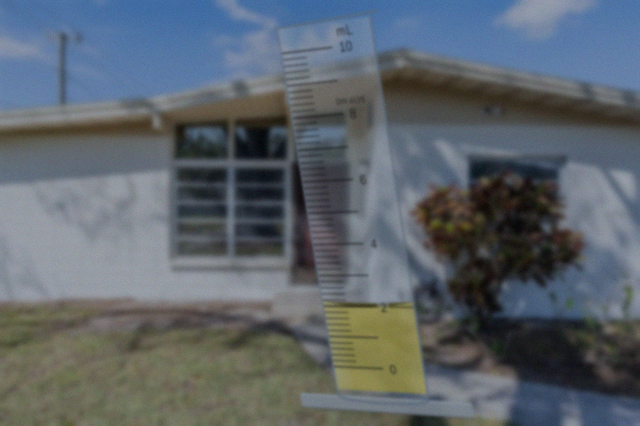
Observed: 2 mL
